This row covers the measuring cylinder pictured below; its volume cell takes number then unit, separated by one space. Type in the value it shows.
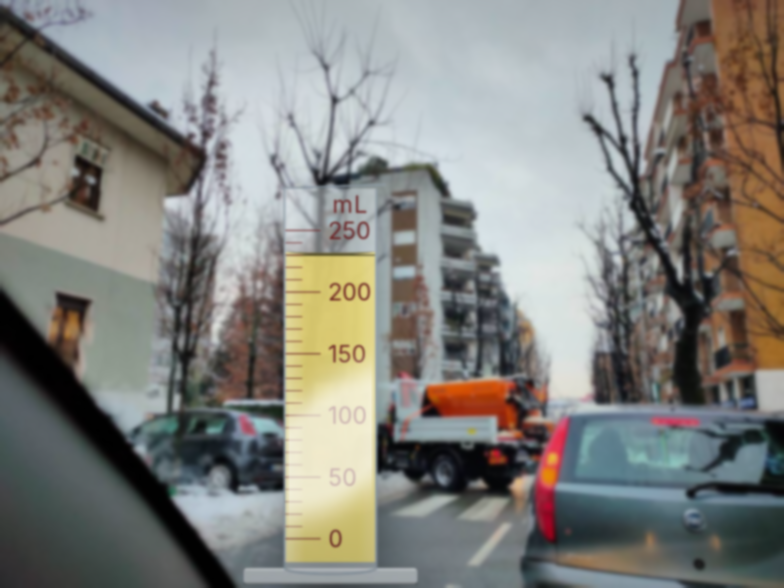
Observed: 230 mL
